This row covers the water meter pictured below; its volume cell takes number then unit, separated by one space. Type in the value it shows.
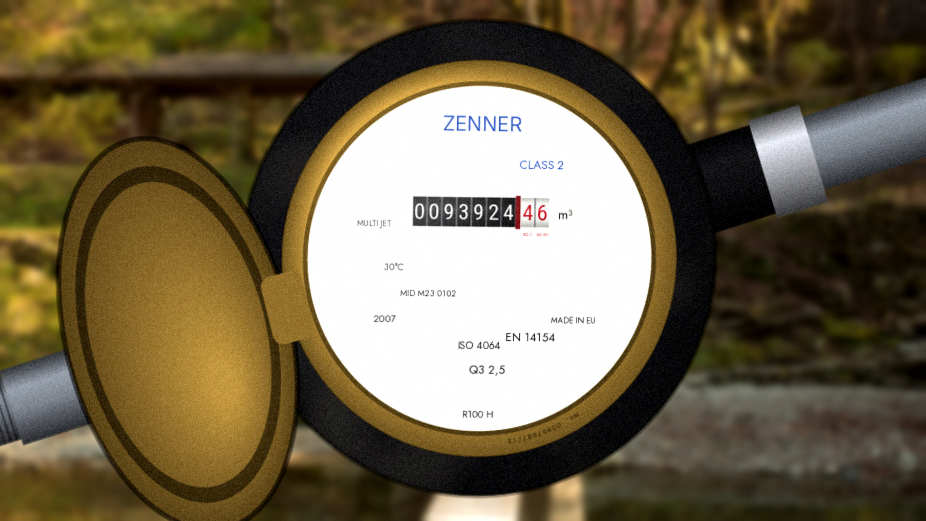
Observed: 93924.46 m³
